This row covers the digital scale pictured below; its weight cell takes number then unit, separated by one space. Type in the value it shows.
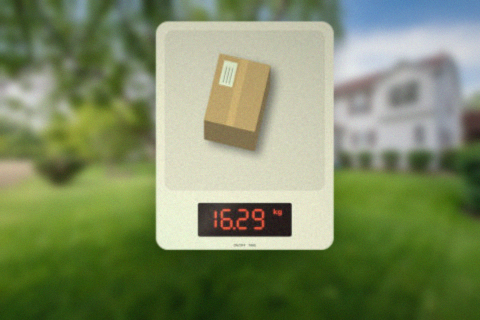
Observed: 16.29 kg
